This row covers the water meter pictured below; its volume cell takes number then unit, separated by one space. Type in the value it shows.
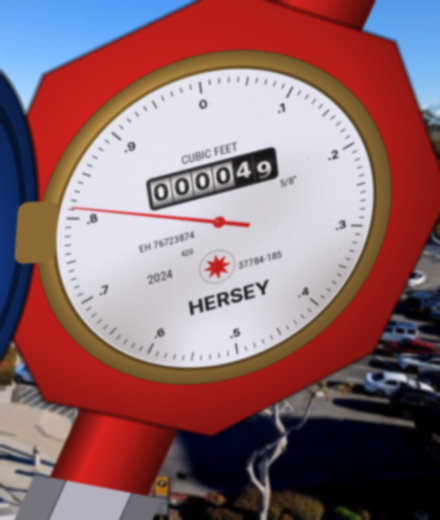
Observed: 48.81 ft³
